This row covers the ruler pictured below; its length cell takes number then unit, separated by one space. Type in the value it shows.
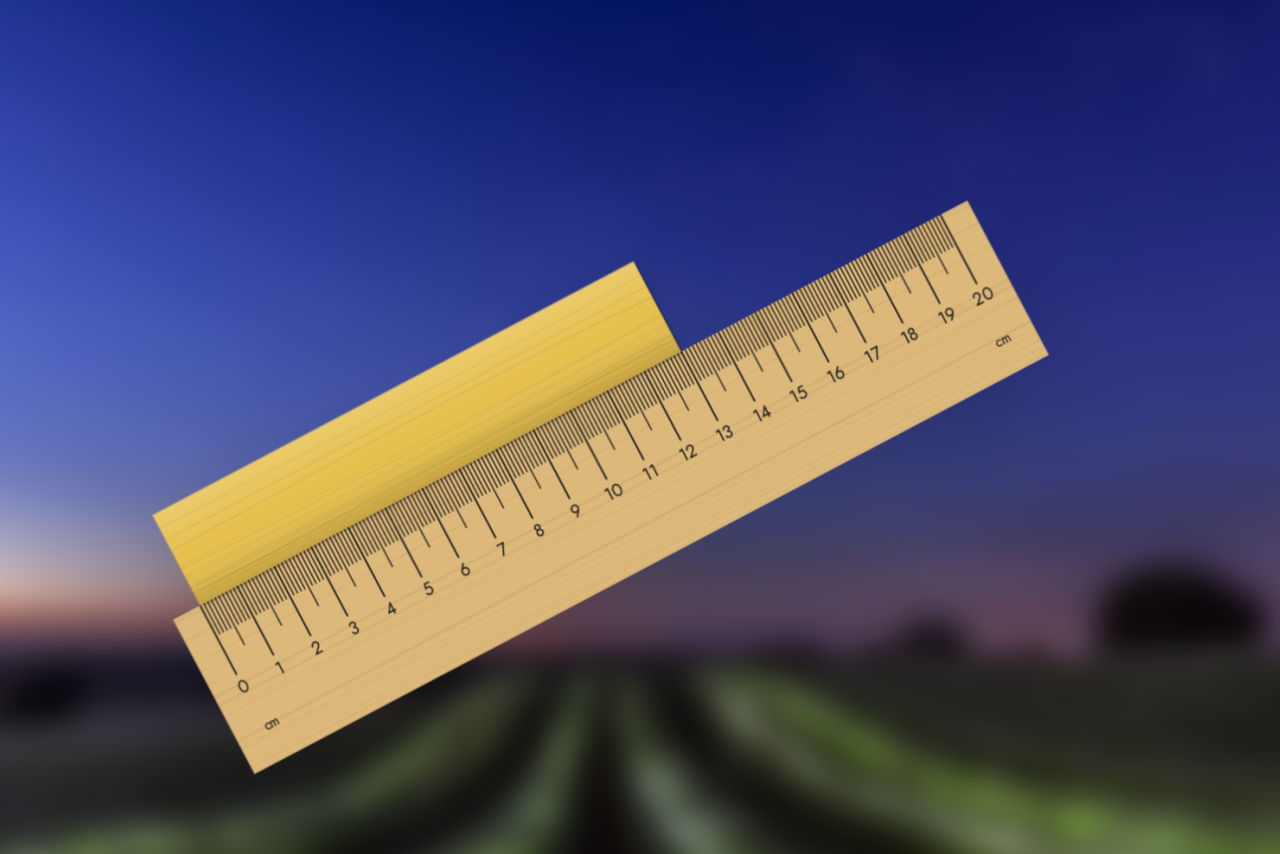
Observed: 13 cm
